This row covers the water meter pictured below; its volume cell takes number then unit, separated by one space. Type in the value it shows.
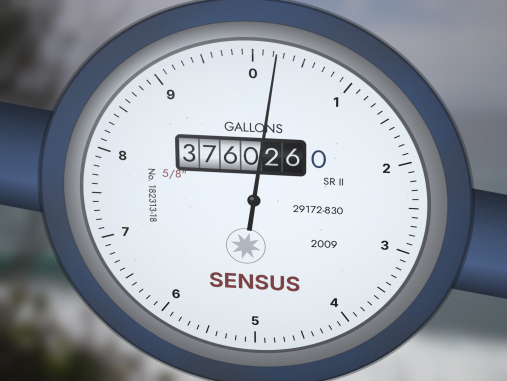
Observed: 3760260.2 gal
